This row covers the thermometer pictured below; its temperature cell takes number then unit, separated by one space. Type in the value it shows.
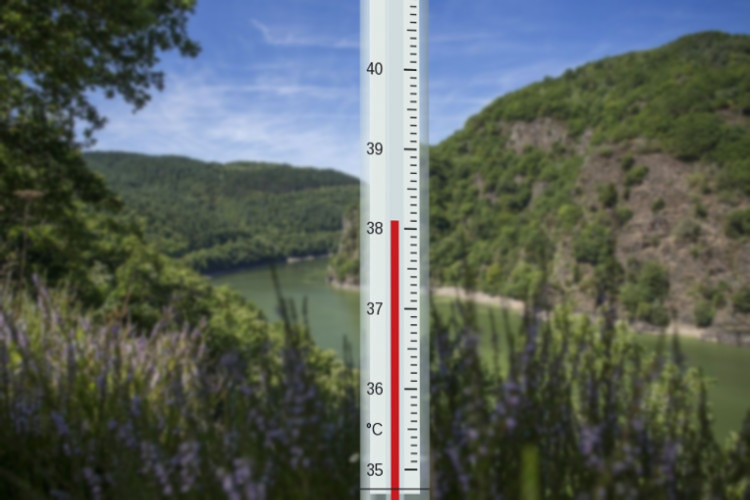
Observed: 38.1 °C
